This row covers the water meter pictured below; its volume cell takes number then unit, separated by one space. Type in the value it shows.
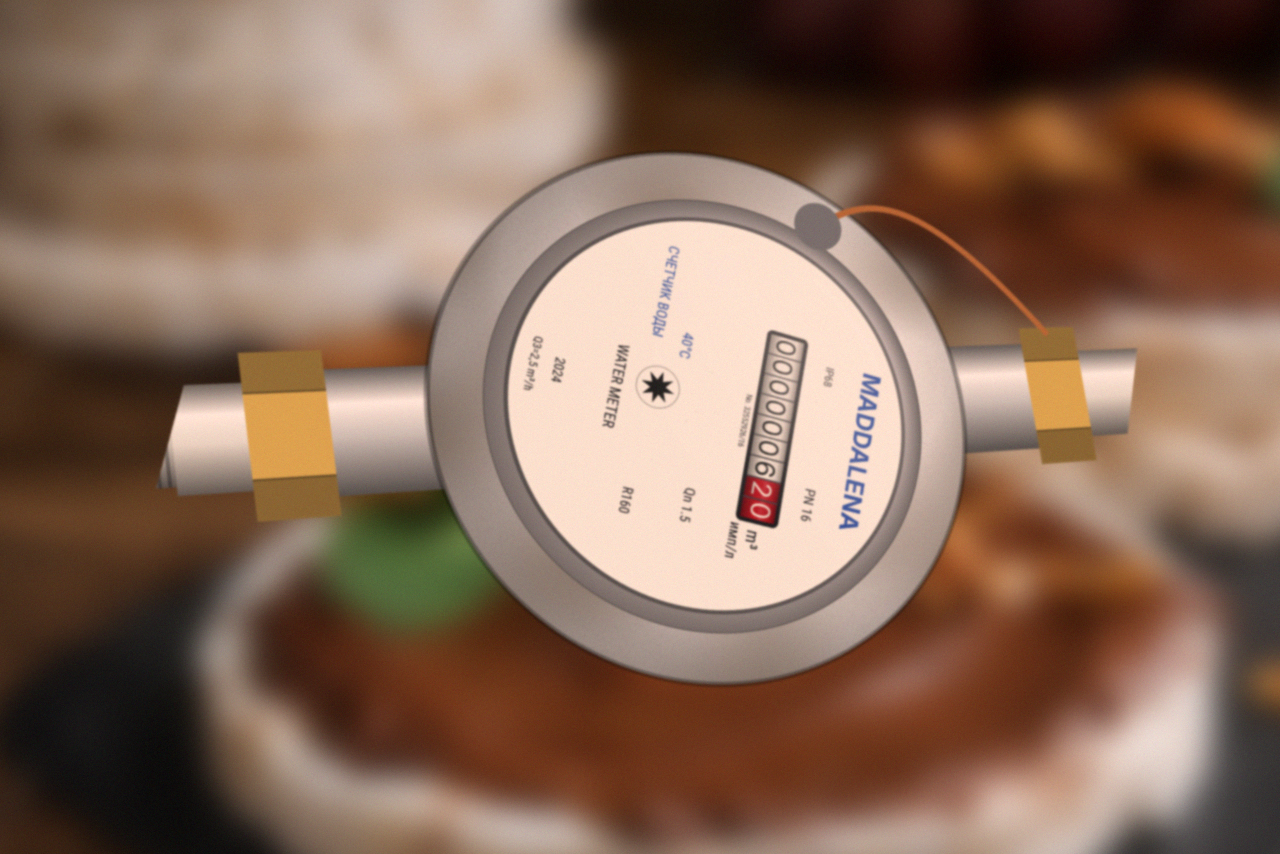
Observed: 6.20 m³
